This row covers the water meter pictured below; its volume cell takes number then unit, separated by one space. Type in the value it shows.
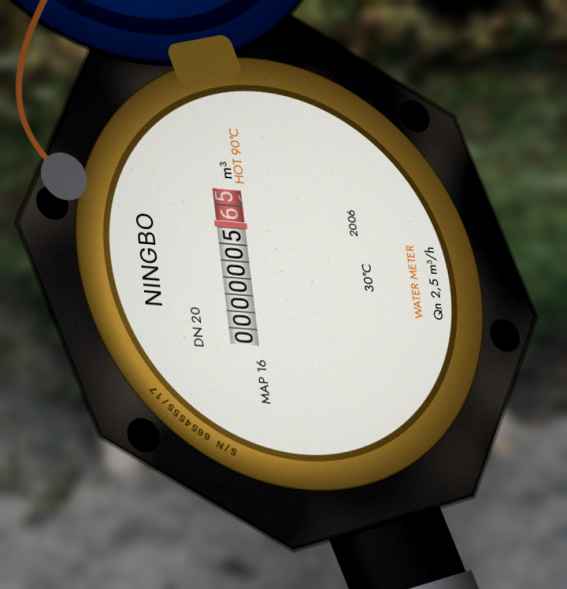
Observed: 5.65 m³
